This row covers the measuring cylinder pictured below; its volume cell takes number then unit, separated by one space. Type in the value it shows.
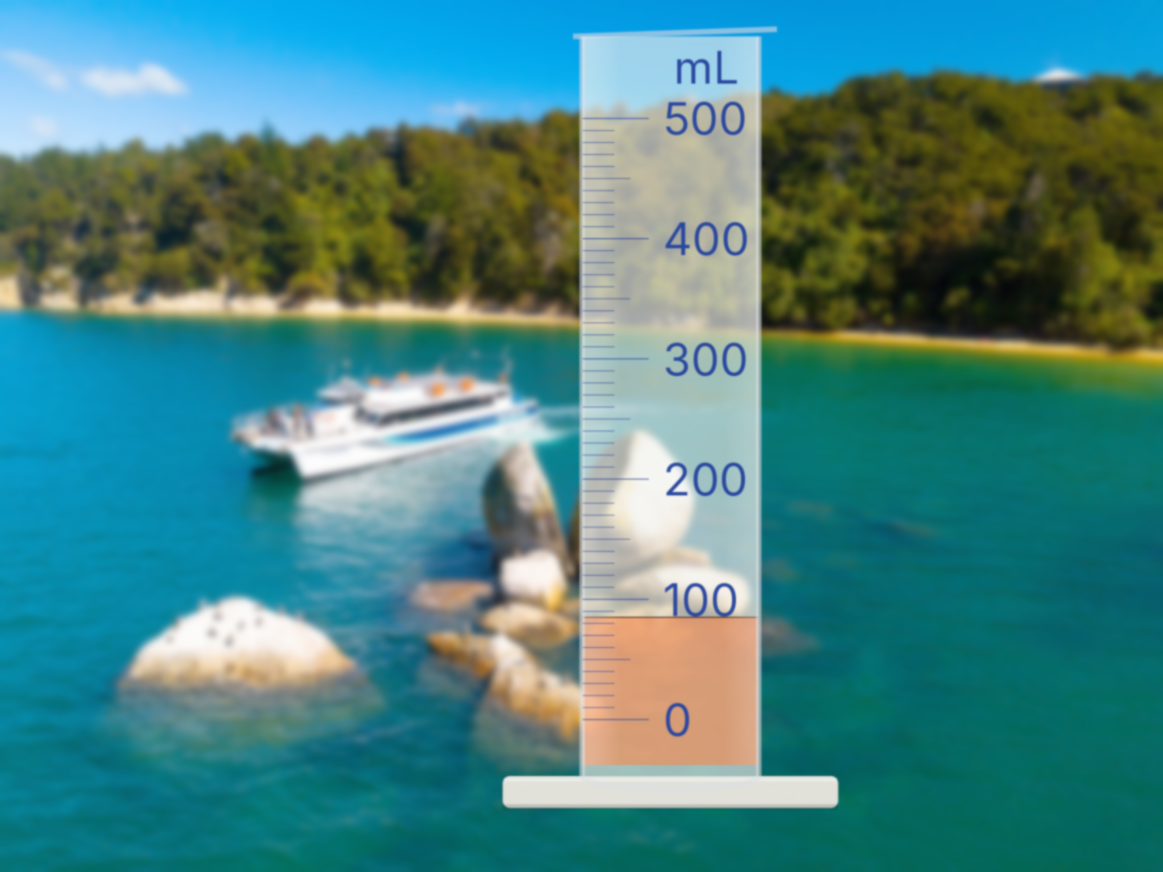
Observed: 85 mL
